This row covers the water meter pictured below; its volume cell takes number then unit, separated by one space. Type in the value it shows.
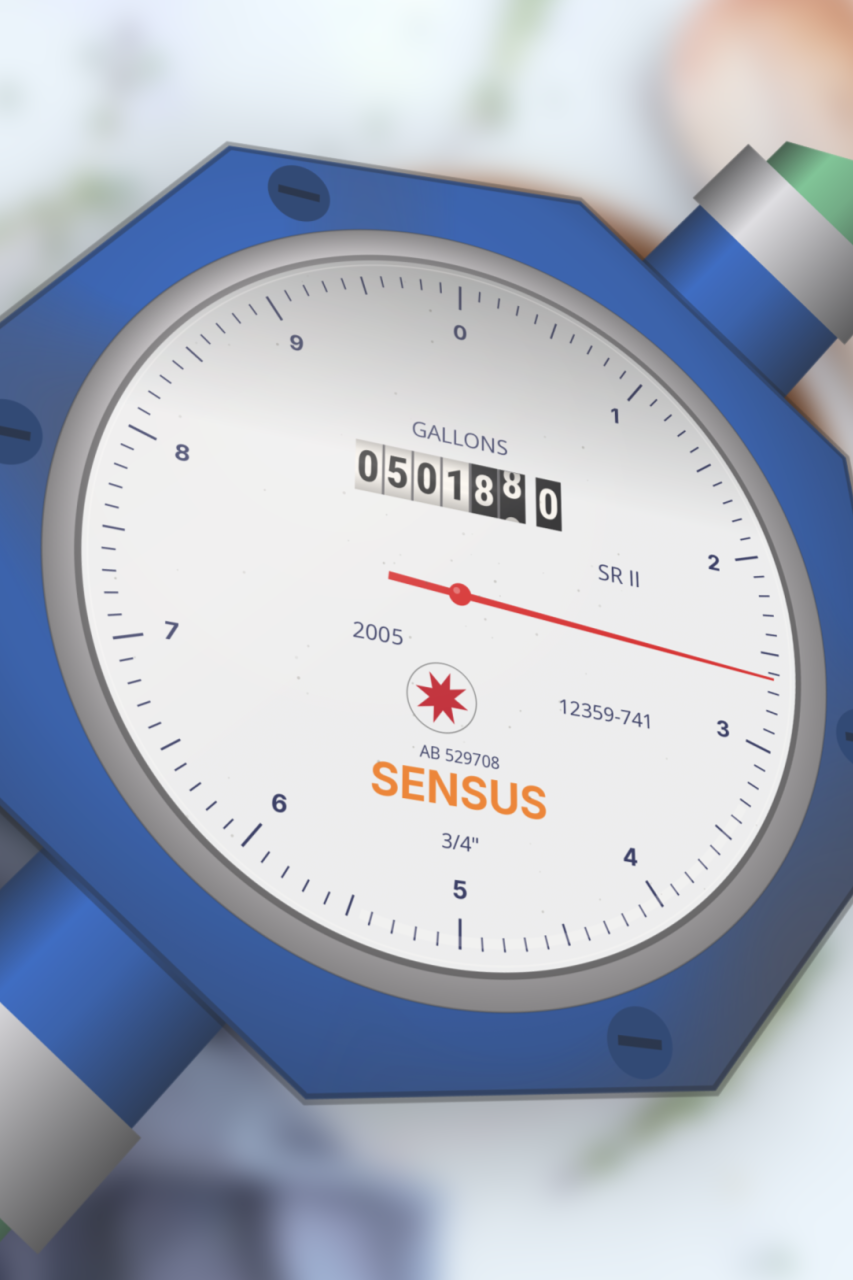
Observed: 501882.6 gal
